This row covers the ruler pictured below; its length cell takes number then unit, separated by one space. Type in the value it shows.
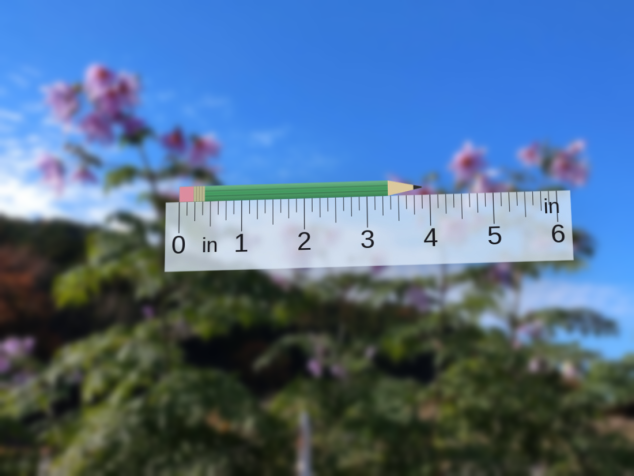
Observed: 3.875 in
